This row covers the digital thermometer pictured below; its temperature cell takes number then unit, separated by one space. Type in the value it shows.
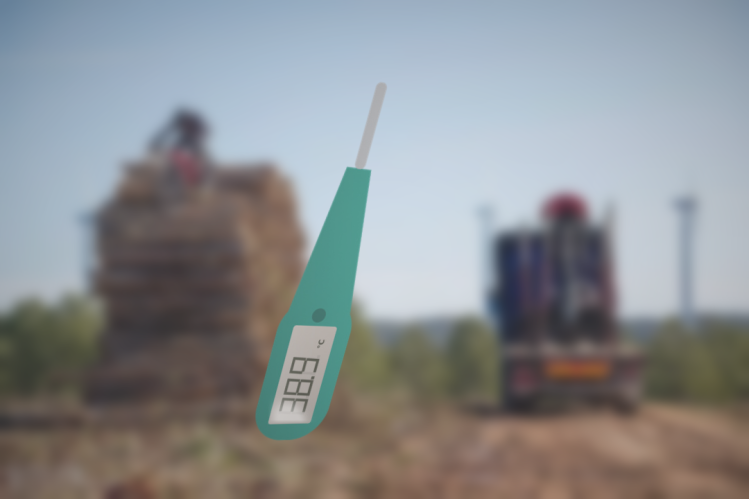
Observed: 38.9 °C
